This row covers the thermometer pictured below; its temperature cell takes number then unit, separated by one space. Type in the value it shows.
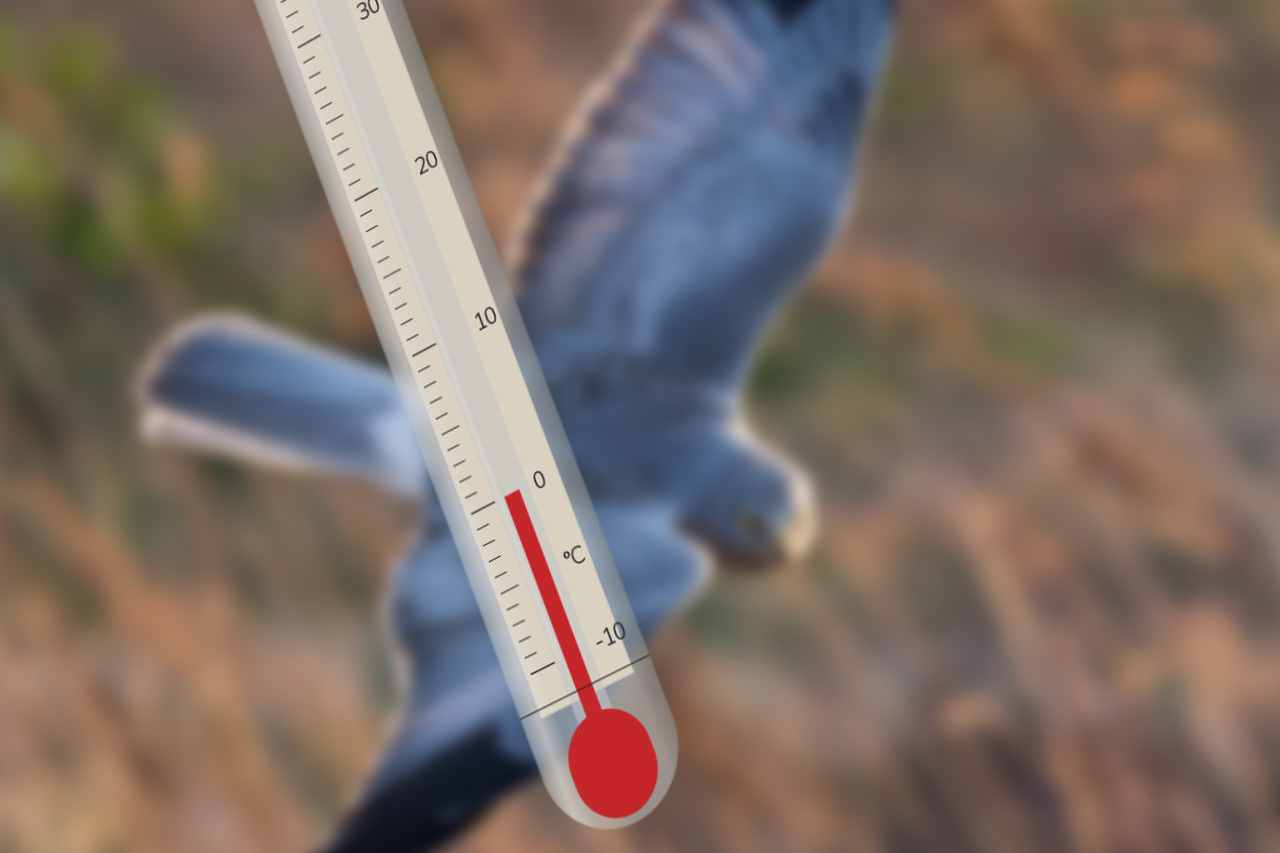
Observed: 0 °C
